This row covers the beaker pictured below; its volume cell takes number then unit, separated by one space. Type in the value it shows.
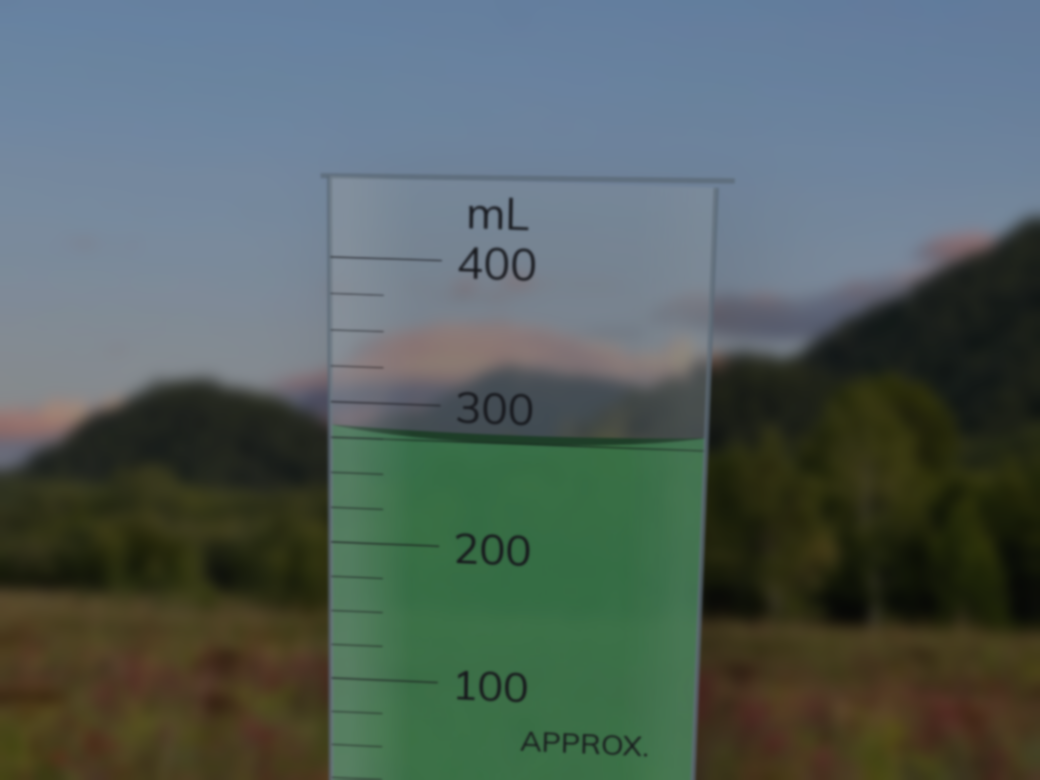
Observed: 275 mL
